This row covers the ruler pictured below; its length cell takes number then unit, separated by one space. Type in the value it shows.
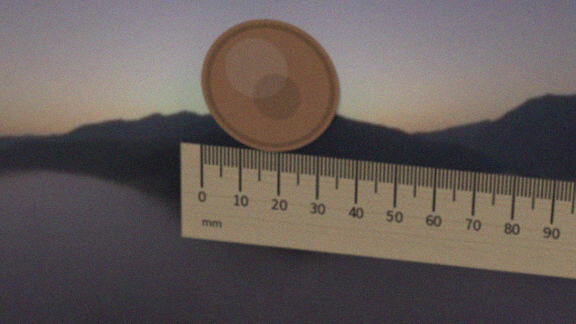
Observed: 35 mm
